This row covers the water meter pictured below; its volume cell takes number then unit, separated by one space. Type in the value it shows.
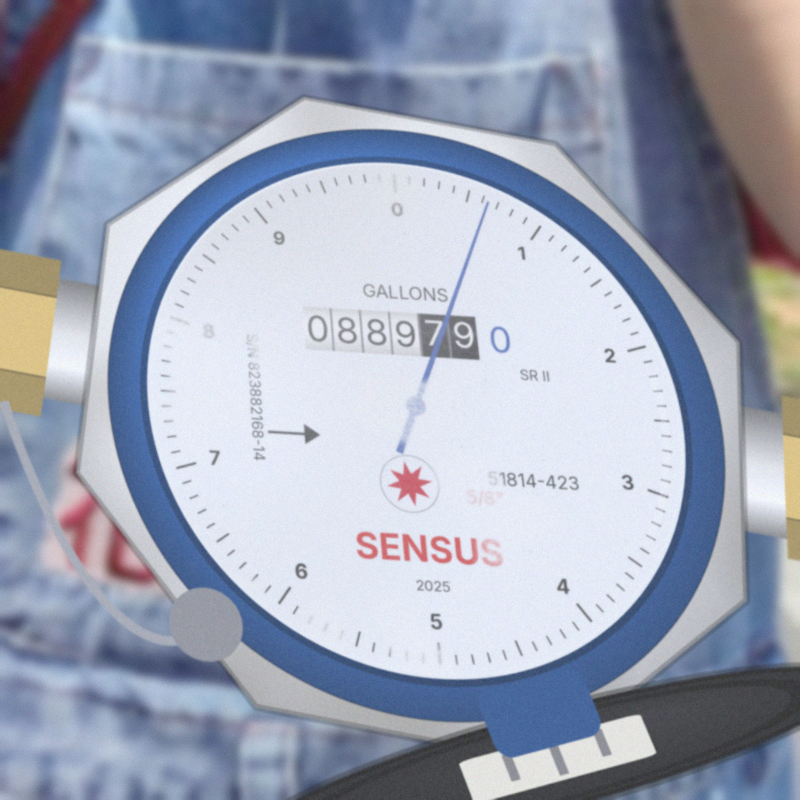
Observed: 889790.6 gal
